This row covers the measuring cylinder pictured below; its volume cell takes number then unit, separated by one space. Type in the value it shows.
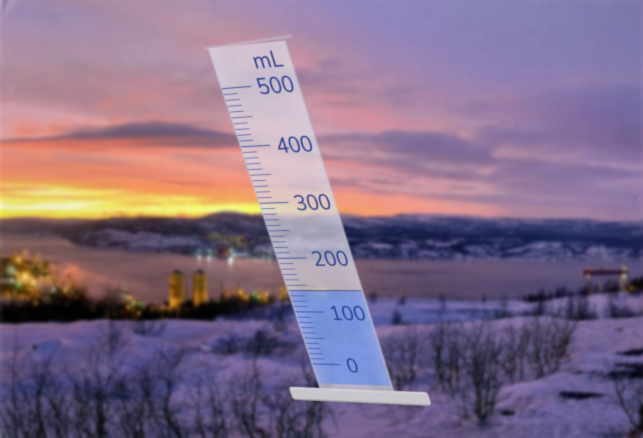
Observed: 140 mL
